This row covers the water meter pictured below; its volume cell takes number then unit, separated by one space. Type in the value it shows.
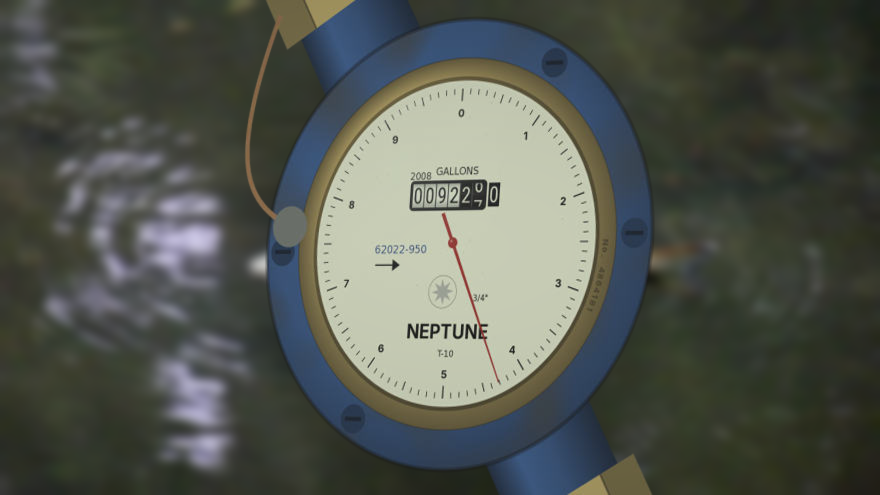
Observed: 92264.3 gal
